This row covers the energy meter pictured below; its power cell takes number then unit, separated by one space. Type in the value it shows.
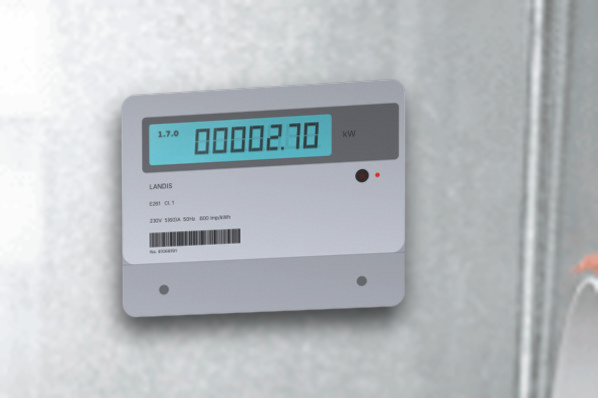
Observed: 2.70 kW
